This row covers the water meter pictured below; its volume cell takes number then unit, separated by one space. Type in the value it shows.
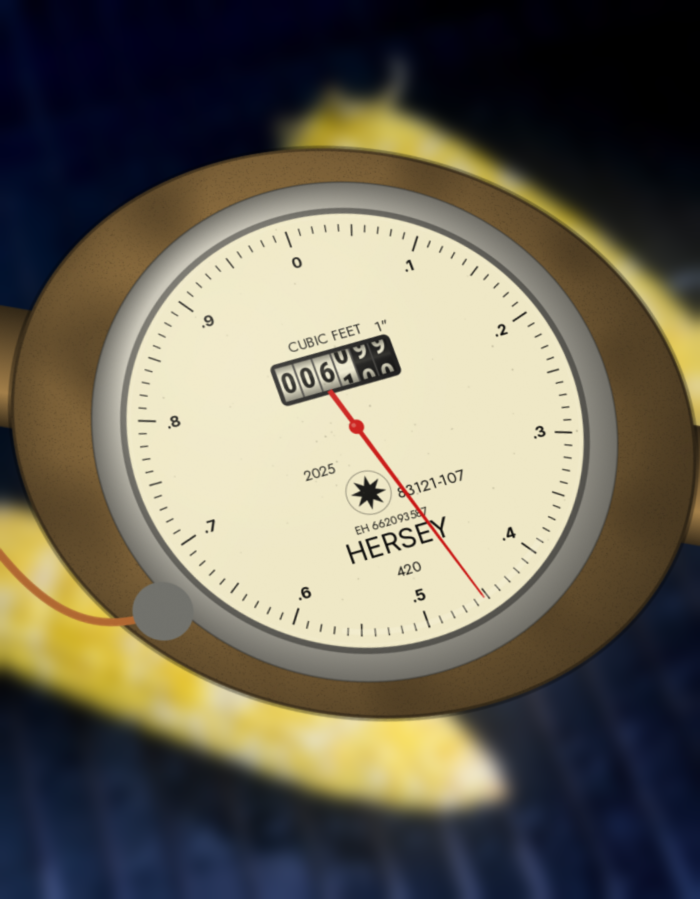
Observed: 6099.45 ft³
